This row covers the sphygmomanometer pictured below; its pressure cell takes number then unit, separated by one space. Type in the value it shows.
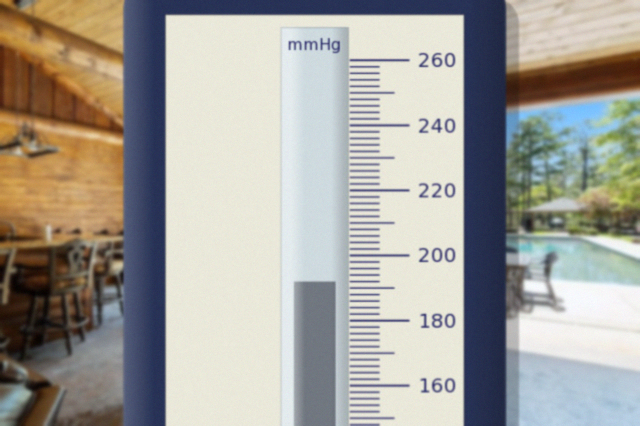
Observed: 192 mmHg
